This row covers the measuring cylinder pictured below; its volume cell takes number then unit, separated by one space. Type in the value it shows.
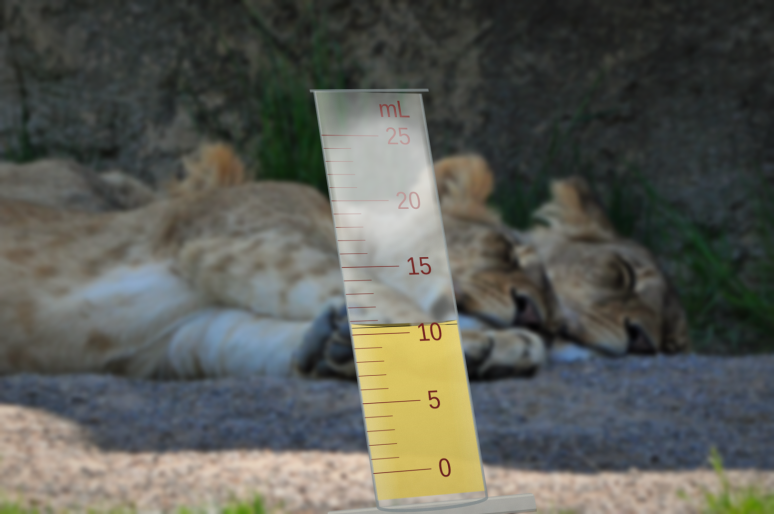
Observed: 10.5 mL
